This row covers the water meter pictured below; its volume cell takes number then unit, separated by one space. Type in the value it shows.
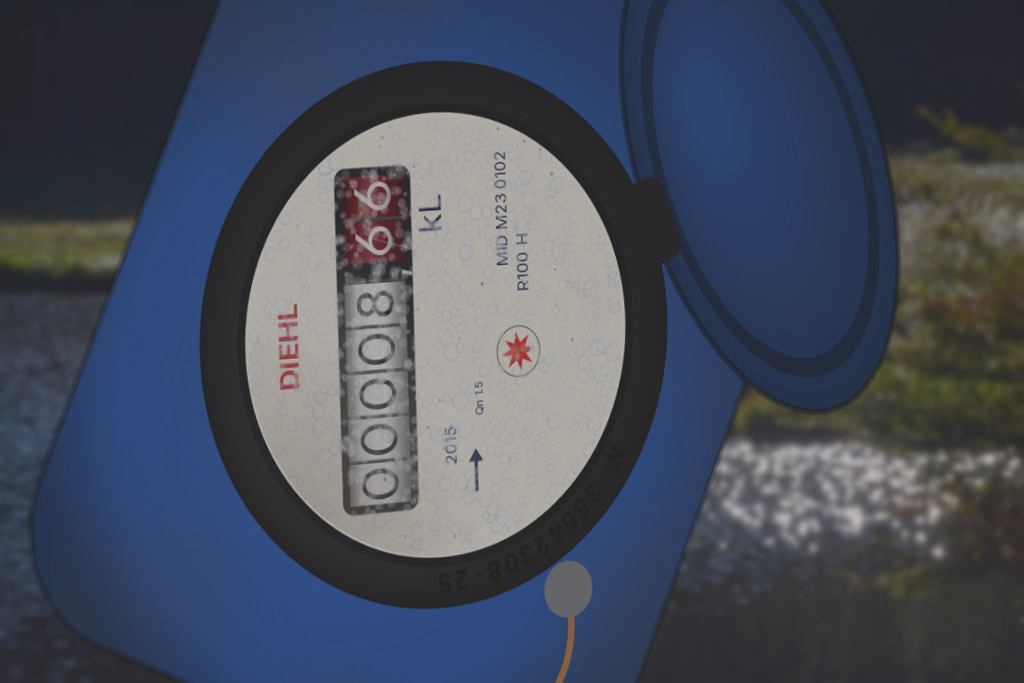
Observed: 8.66 kL
